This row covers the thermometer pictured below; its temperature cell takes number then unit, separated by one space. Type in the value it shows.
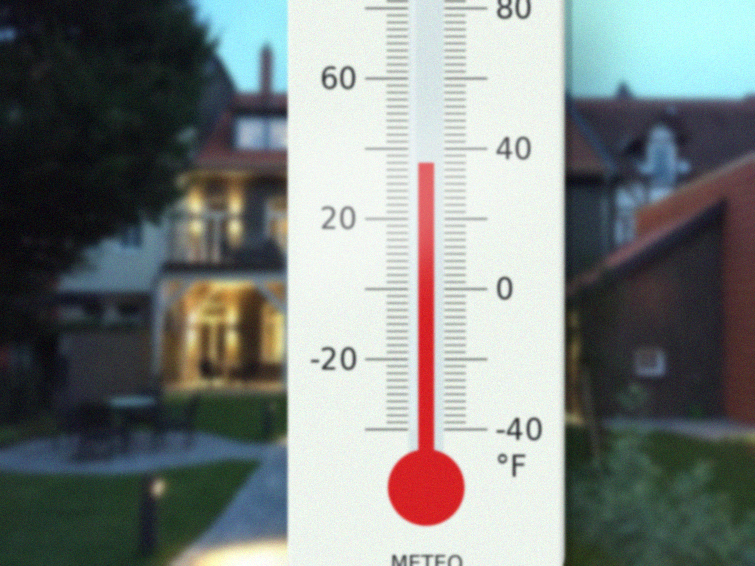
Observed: 36 °F
